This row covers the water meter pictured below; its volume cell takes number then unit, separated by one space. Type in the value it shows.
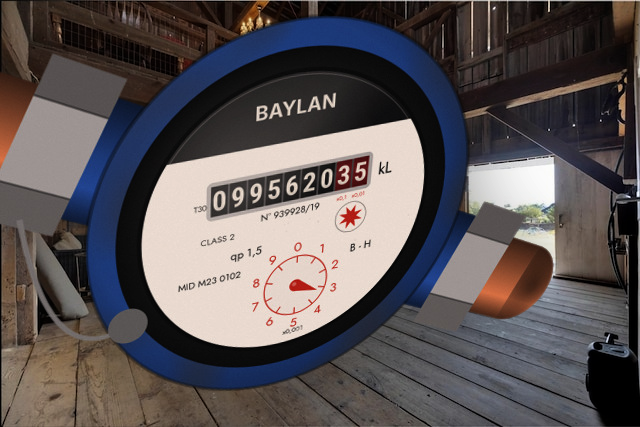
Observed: 995620.353 kL
